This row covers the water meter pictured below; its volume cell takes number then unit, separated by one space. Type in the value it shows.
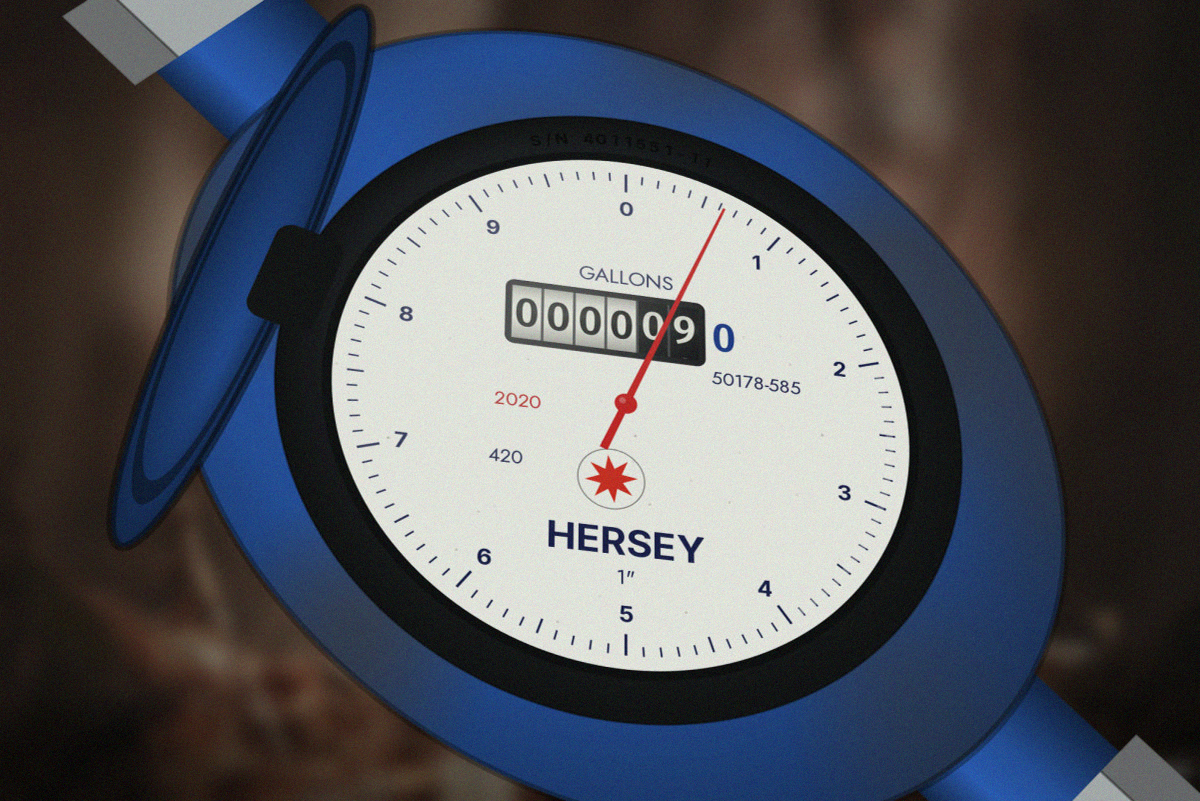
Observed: 90.6 gal
